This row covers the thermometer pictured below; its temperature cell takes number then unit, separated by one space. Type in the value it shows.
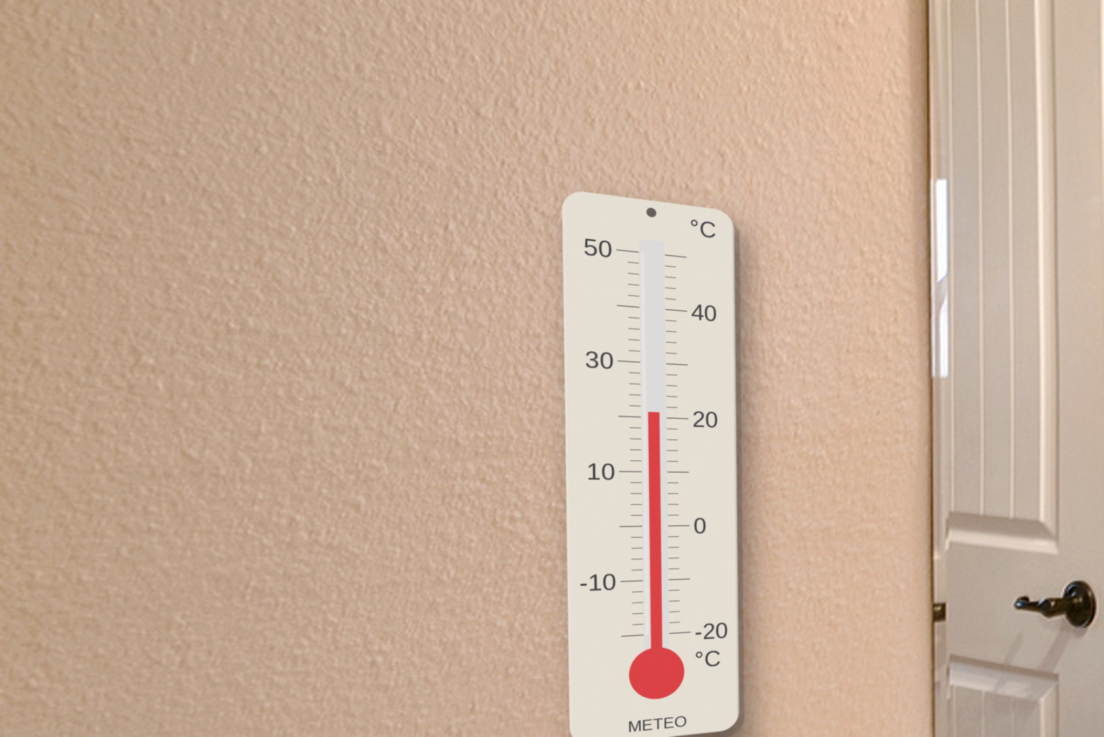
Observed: 21 °C
